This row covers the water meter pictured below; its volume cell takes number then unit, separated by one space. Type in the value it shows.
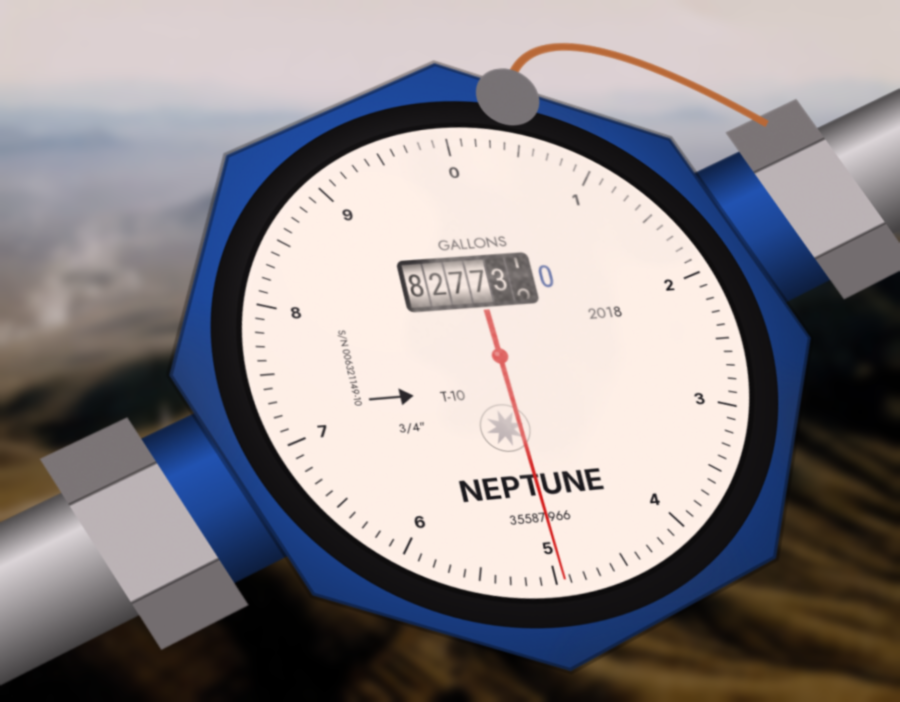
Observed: 8277314.9 gal
